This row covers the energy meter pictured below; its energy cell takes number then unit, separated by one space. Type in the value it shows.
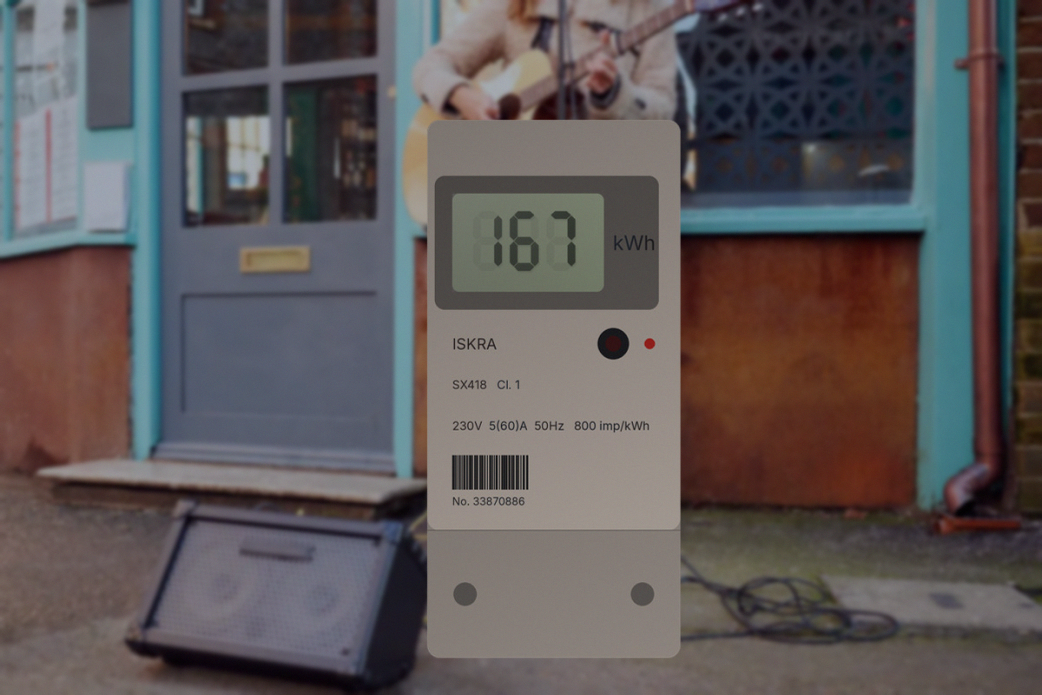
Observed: 167 kWh
